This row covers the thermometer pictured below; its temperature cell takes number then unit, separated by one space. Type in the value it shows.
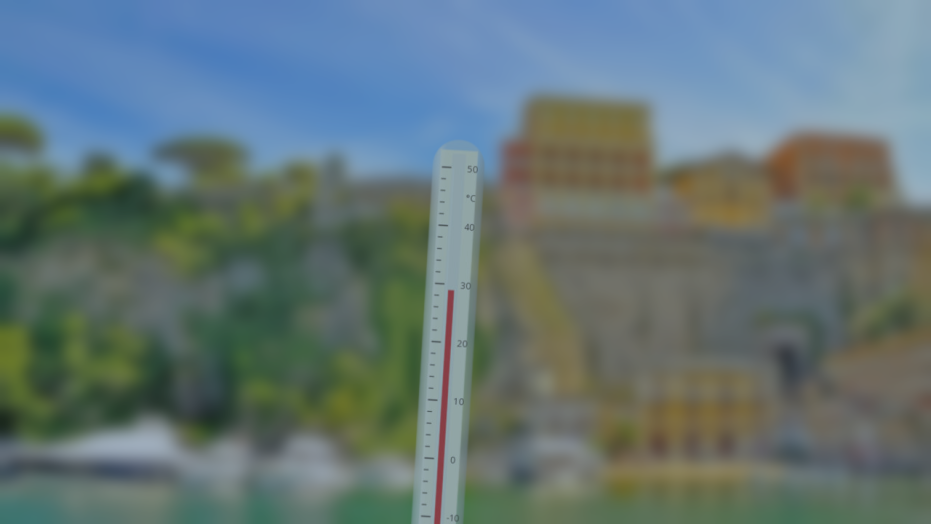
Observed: 29 °C
